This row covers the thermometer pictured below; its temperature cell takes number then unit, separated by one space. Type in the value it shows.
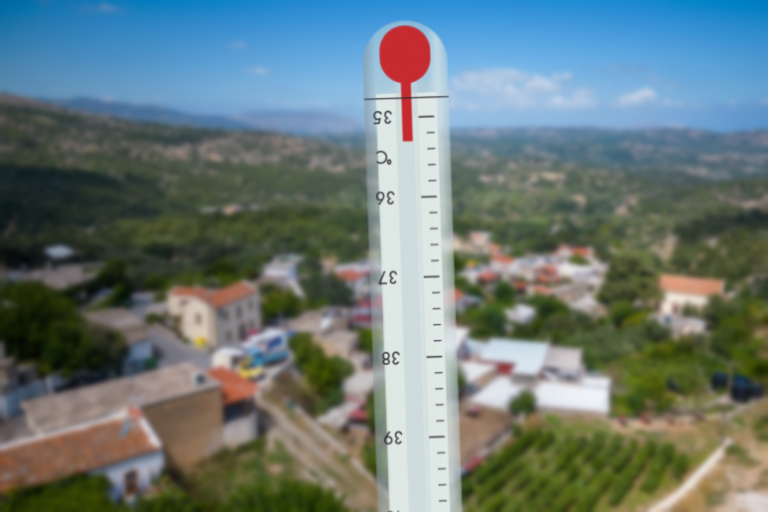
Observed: 35.3 °C
